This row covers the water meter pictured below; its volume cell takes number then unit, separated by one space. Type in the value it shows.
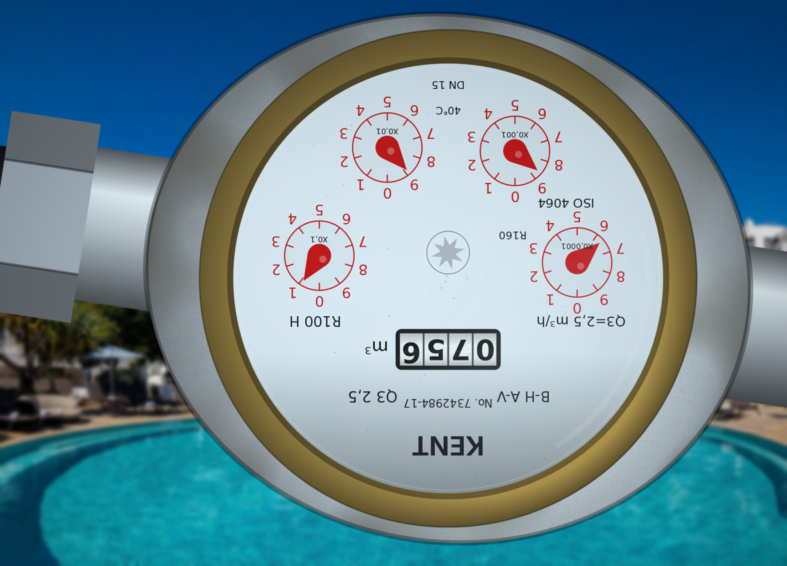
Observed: 756.0886 m³
